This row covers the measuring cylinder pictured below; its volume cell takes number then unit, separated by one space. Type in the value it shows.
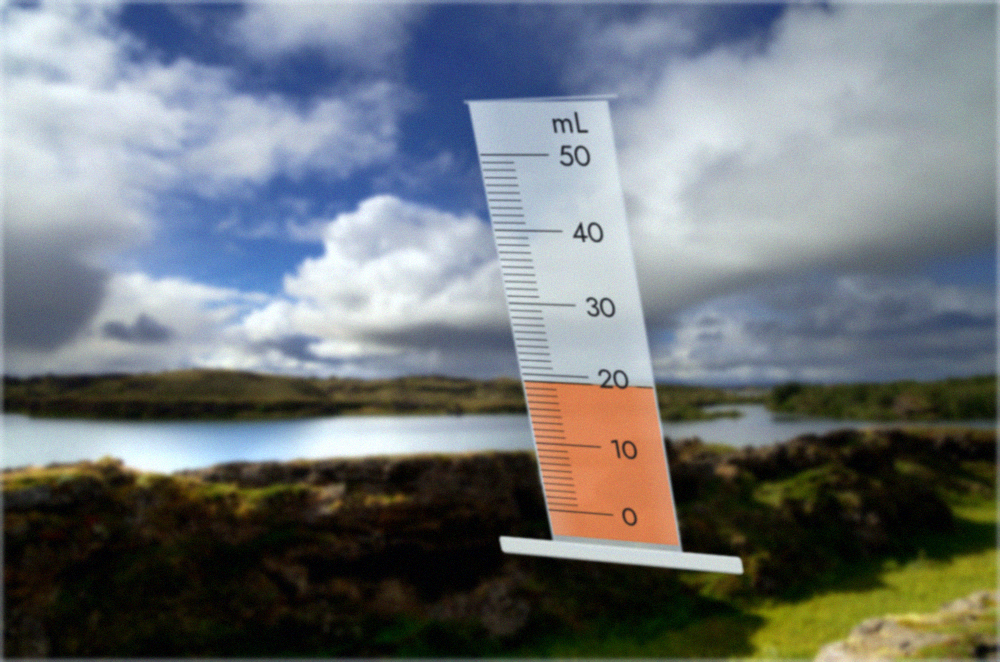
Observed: 19 mL
